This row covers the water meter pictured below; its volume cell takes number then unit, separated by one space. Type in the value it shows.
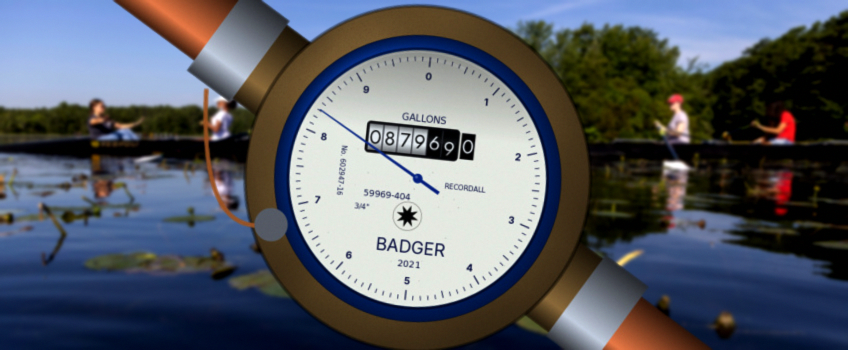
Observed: 879688.3 gal
